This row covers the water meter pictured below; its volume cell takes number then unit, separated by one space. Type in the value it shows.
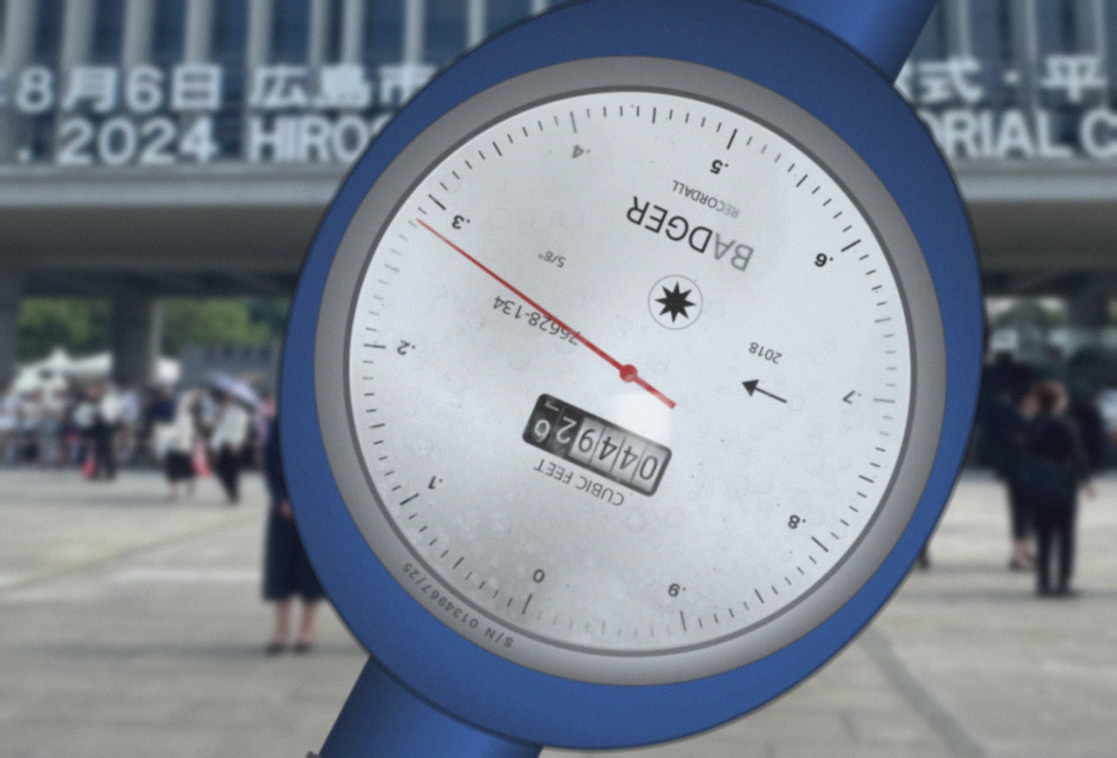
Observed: 44926.28 ft³
